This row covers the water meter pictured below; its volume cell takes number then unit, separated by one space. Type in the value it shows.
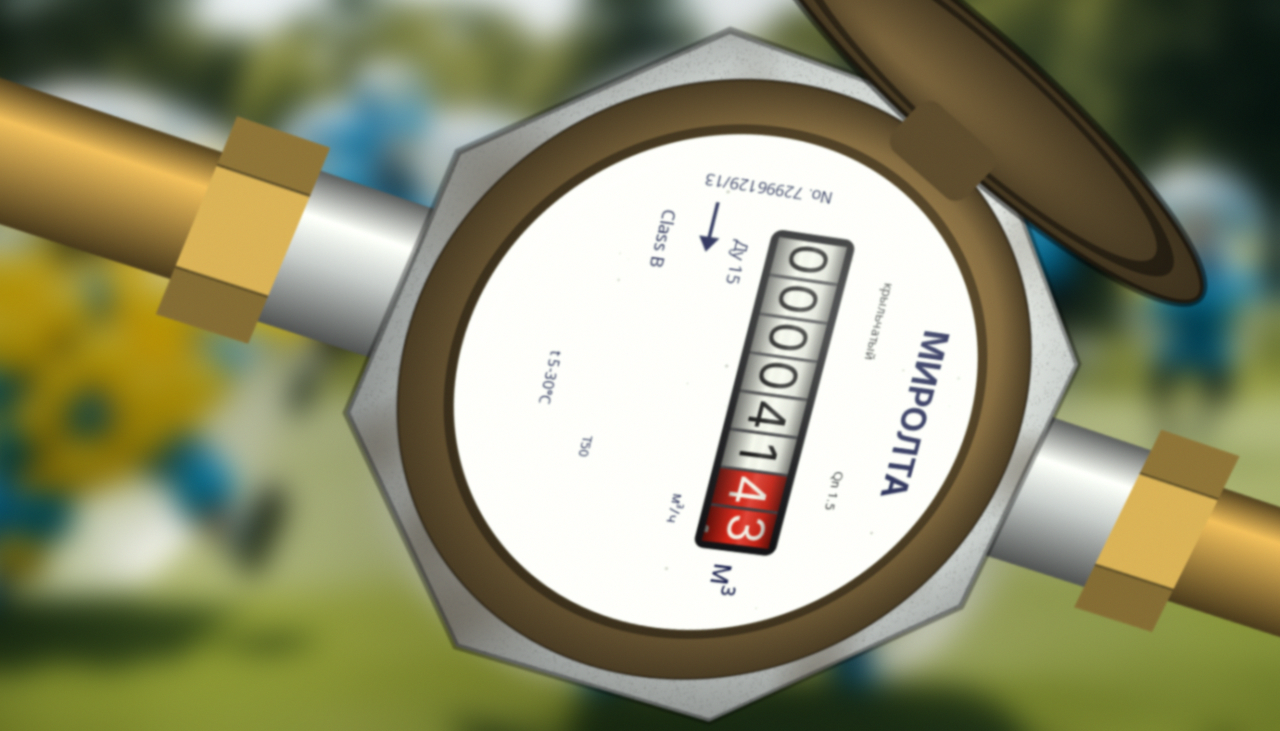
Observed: 41.43 m³
